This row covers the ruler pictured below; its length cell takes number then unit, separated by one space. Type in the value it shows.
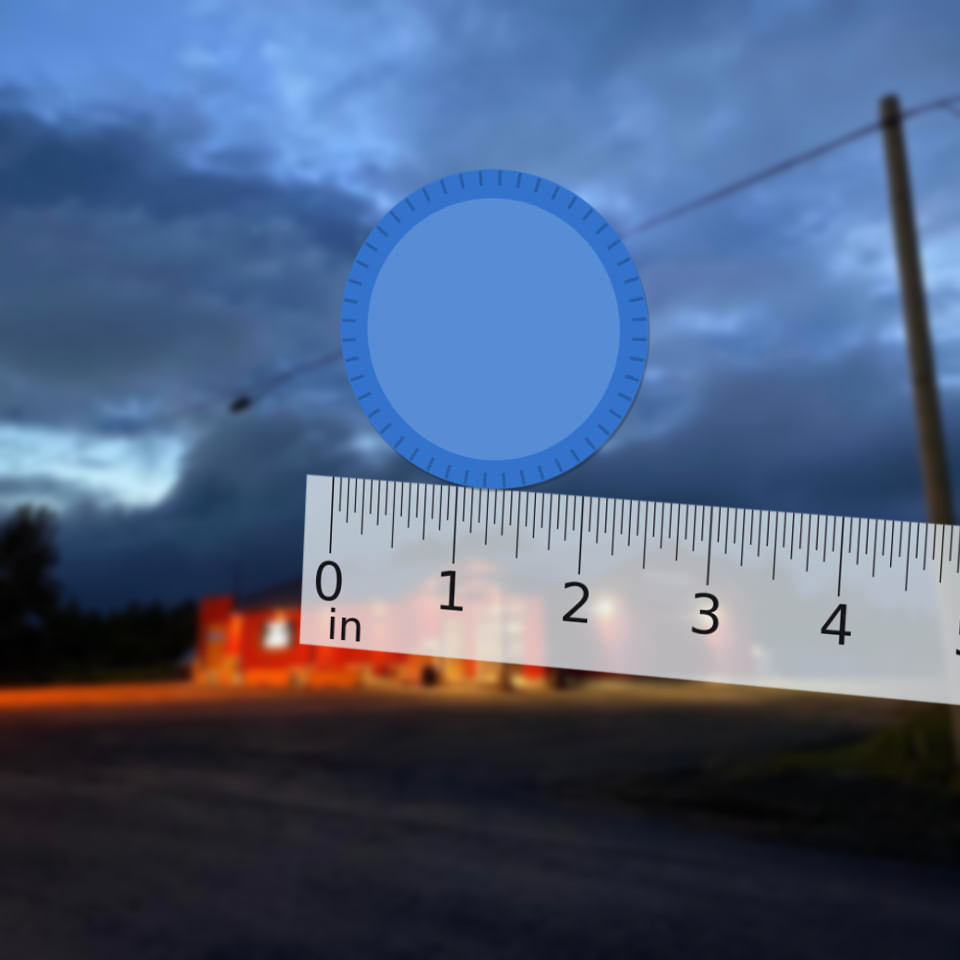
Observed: 2.4375 in
